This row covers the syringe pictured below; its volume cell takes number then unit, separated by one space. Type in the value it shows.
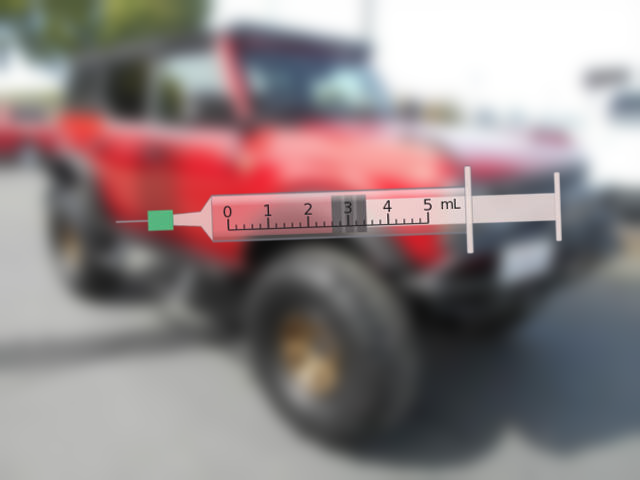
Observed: 2.6 mL
